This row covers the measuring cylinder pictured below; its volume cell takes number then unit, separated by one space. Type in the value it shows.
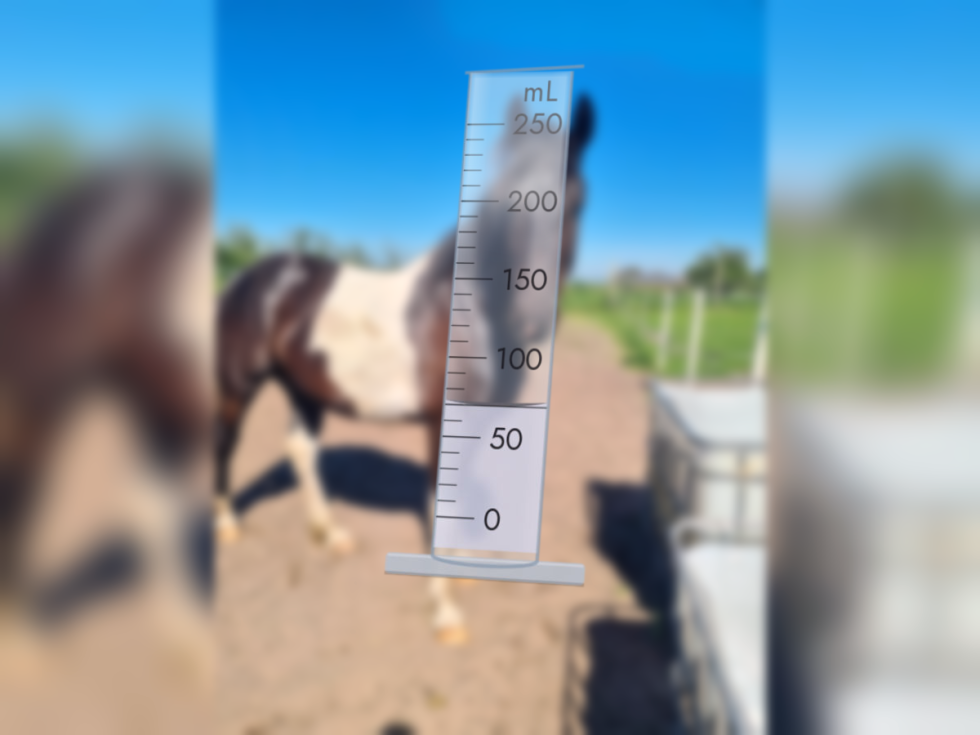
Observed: 70 mL
